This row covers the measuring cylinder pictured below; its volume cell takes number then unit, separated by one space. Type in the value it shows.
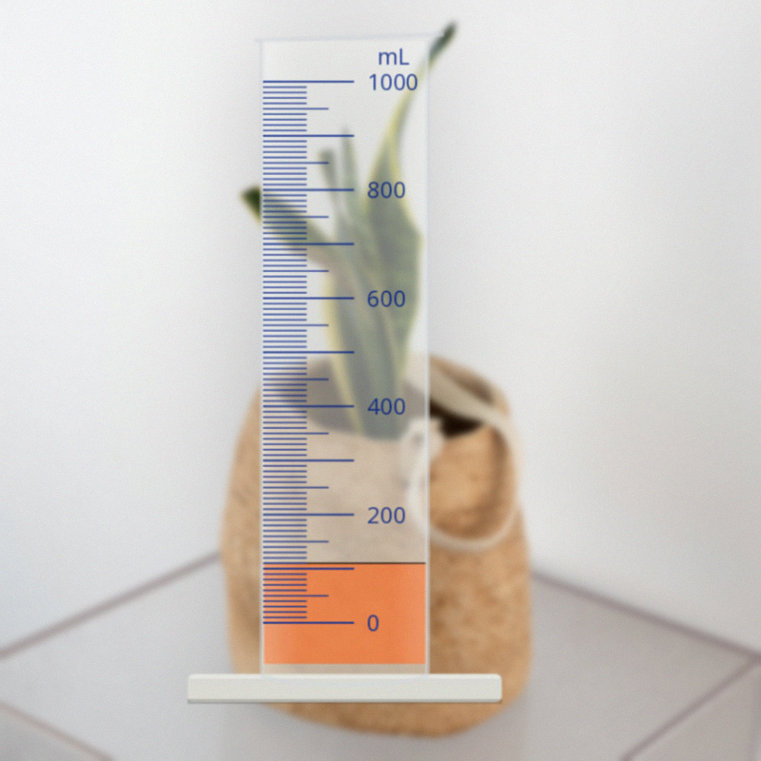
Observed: 110 mL
